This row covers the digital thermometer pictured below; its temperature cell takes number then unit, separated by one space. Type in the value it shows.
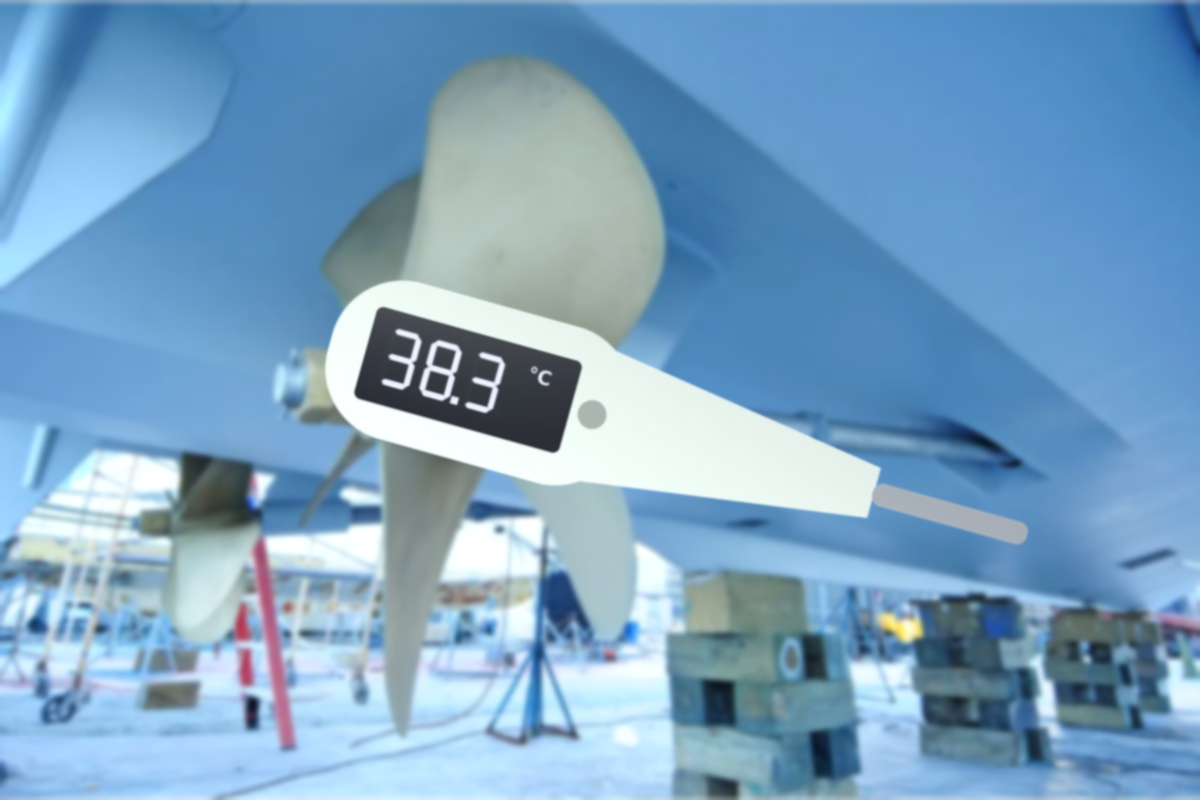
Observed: 38.3 °C
